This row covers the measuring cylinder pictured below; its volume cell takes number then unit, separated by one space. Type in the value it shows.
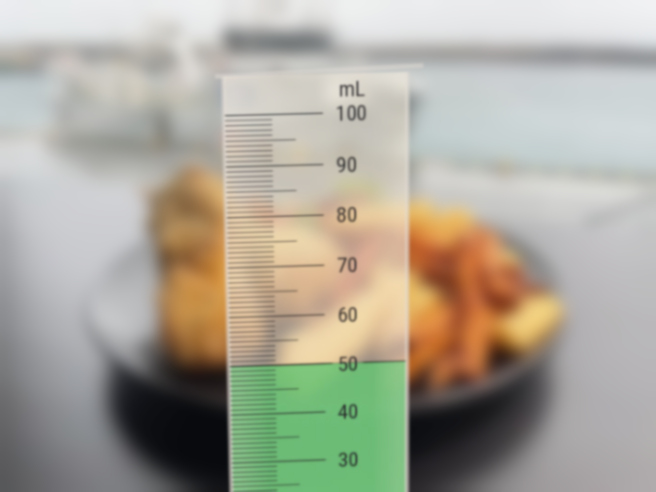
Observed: 50 mL
